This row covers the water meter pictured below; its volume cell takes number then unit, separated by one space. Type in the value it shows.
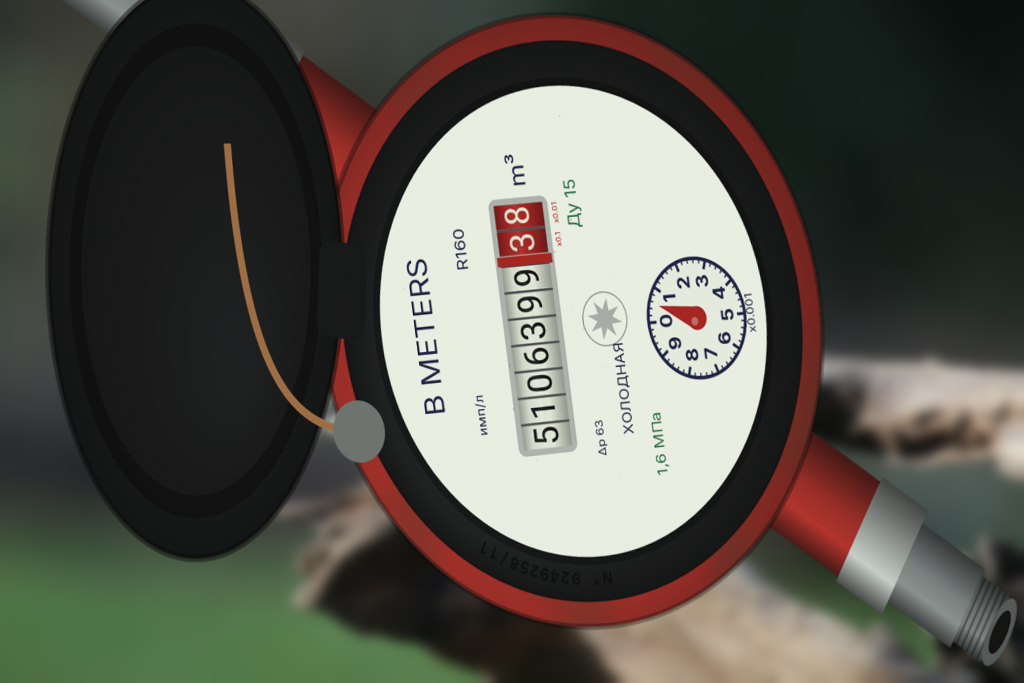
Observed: 5106399.380 m³
